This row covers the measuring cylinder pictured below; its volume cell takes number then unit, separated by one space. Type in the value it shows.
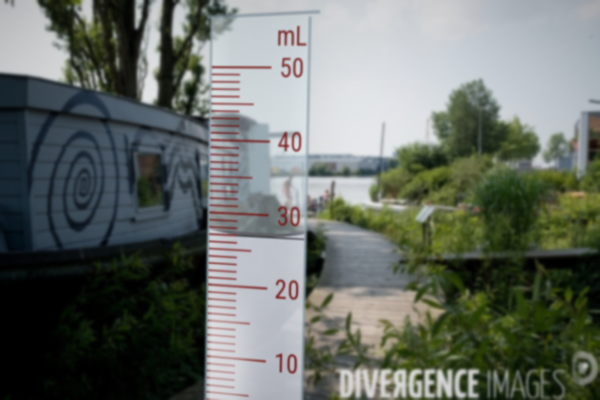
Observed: 27 mL
